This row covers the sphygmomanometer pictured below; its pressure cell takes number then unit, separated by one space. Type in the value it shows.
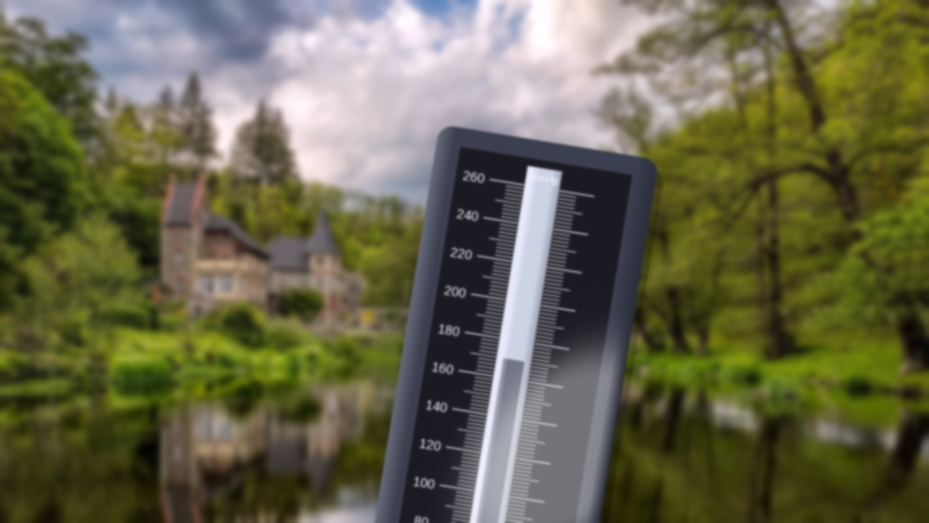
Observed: 170 mmHg
